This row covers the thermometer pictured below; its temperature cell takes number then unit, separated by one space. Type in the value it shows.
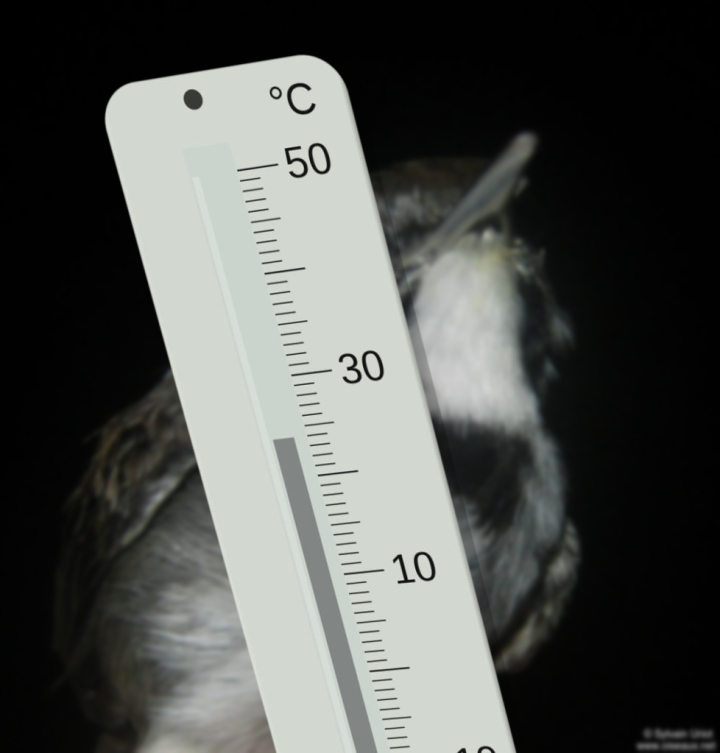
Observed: 24 °C
